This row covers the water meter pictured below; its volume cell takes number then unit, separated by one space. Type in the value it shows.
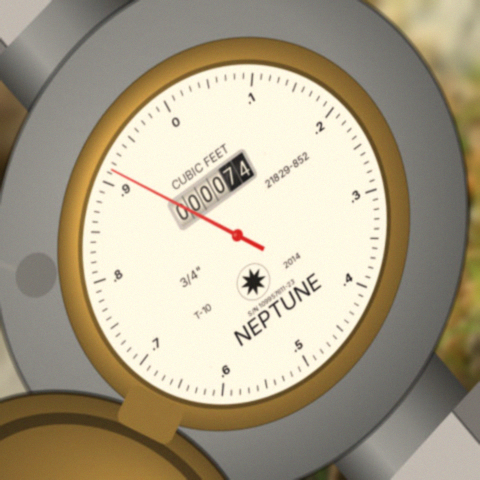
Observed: 73.91 ft³
